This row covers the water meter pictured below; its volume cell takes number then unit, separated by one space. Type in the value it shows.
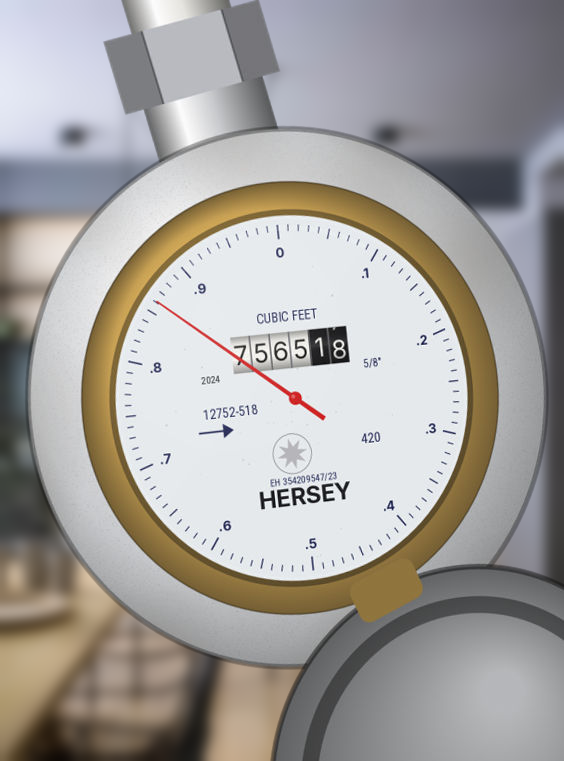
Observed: 756517.86 ft³
